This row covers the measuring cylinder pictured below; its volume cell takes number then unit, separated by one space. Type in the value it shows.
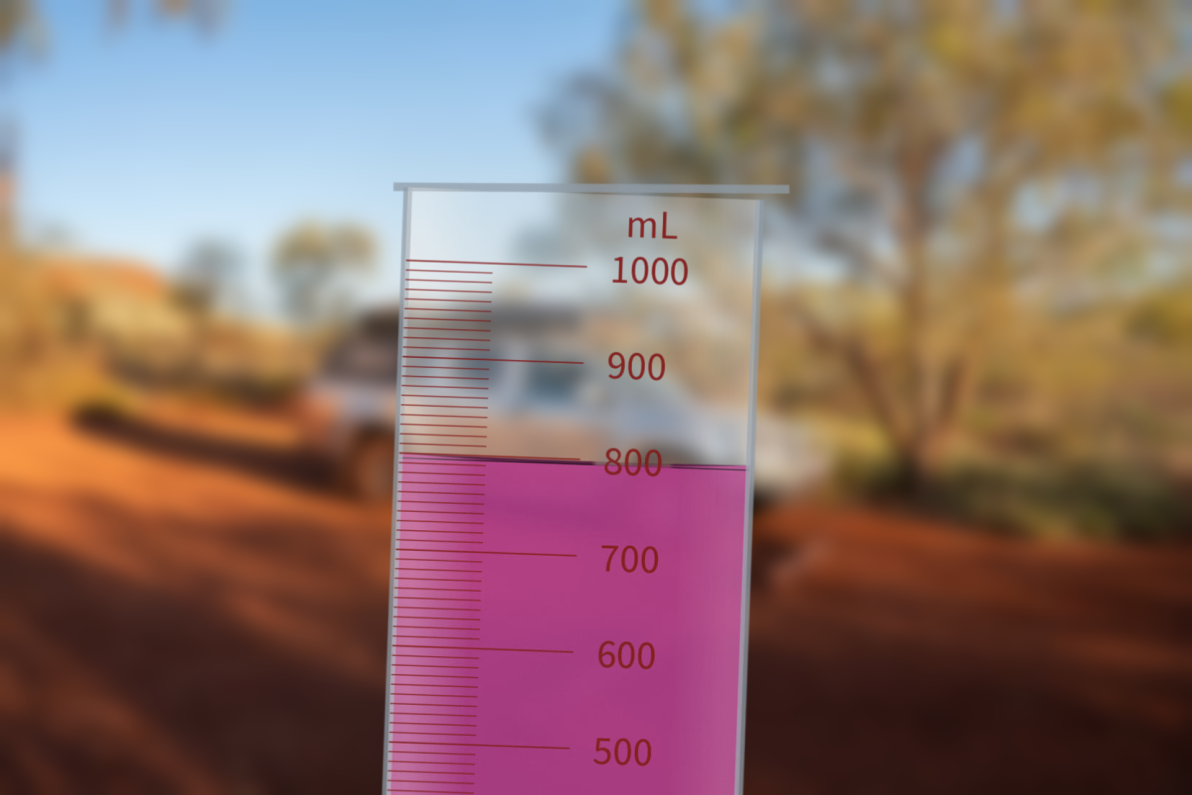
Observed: 795 mL
